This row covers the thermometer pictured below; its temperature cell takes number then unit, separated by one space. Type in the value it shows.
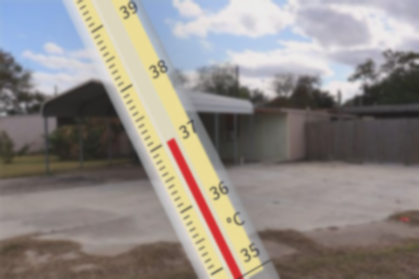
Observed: 37 °C
